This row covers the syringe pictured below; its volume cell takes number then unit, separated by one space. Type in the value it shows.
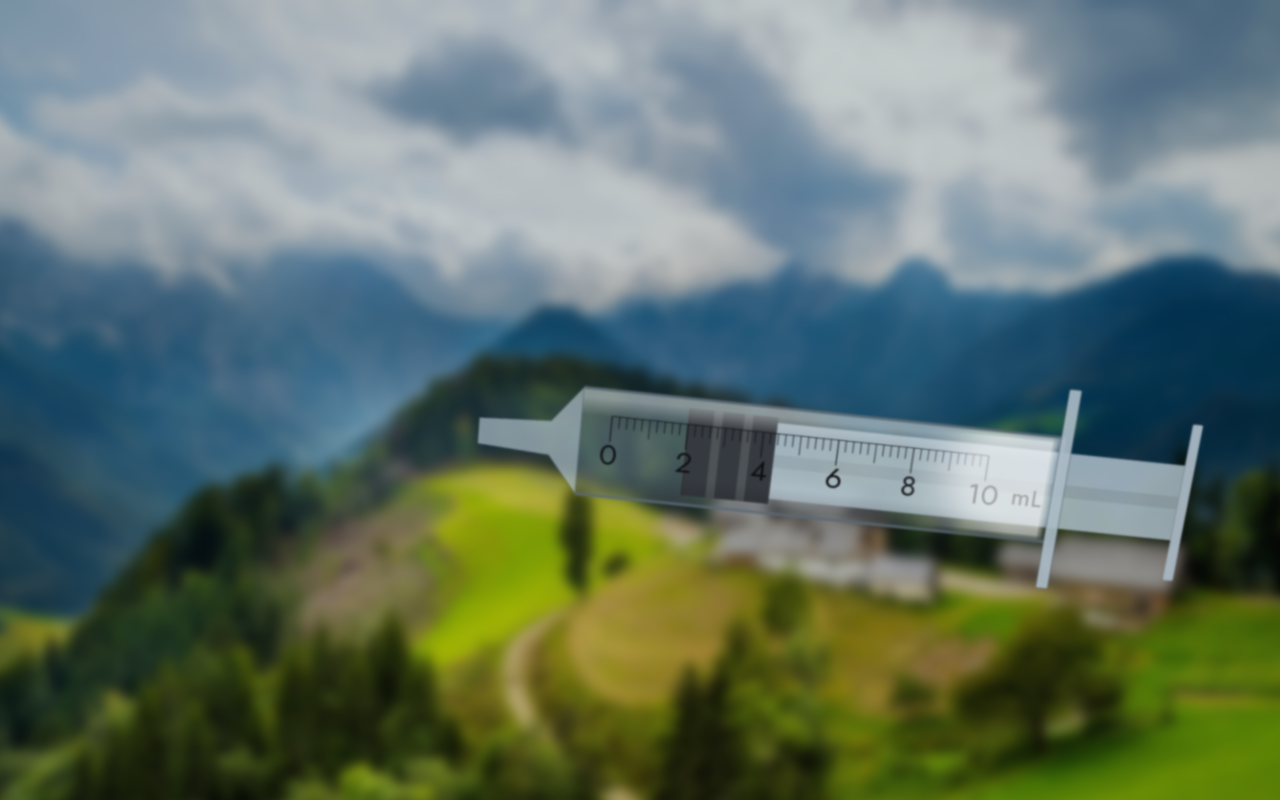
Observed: 2 mL
